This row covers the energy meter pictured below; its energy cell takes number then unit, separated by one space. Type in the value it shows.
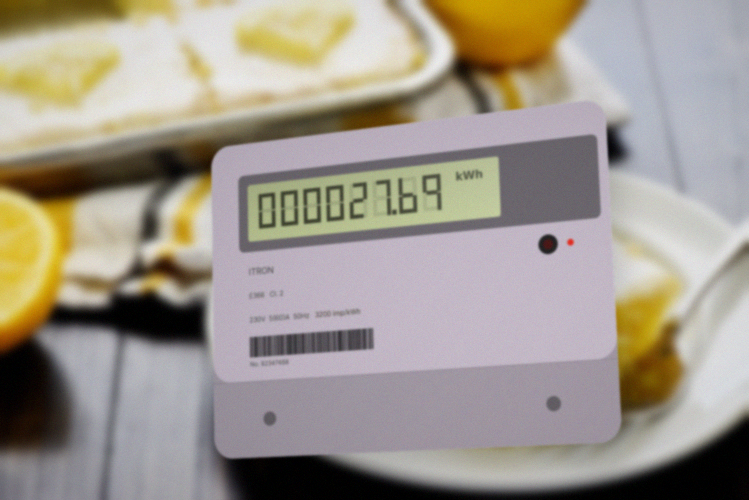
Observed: 27.69 kWh
